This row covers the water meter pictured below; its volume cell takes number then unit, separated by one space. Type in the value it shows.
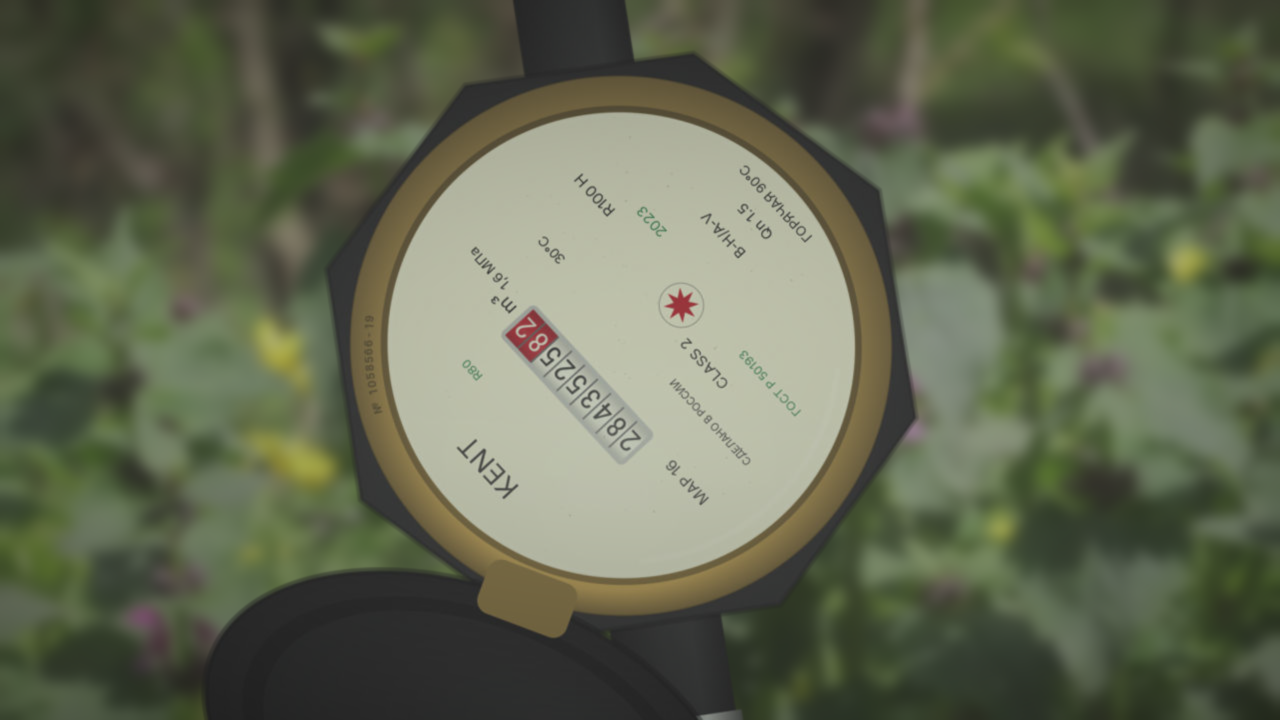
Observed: 2843525.82 m³
